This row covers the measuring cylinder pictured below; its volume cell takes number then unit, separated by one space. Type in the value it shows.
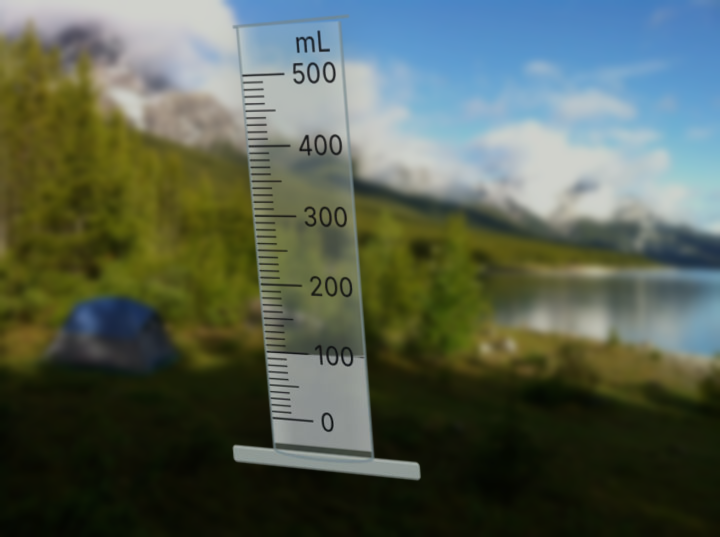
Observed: 100 mL
